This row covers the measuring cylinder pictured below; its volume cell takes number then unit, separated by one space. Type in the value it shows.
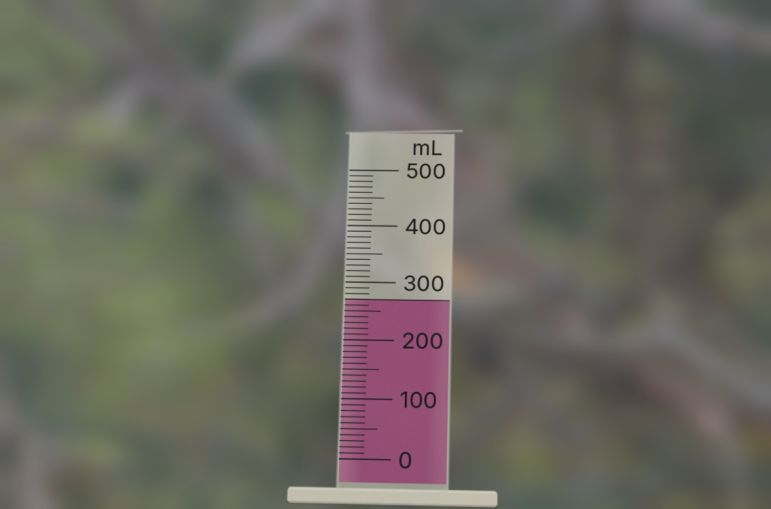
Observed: 270 mL
